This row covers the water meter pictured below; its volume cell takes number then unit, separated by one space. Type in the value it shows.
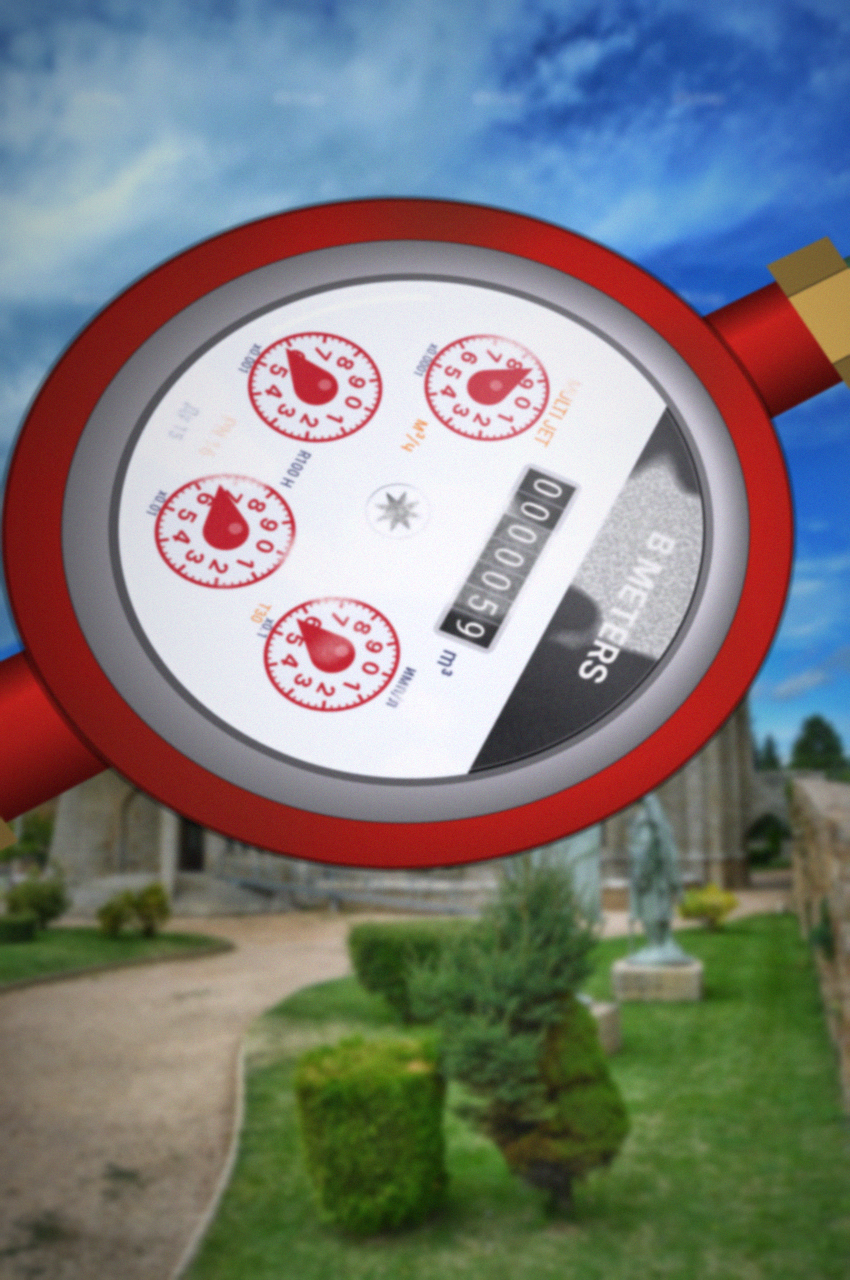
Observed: 59.5658 m³
